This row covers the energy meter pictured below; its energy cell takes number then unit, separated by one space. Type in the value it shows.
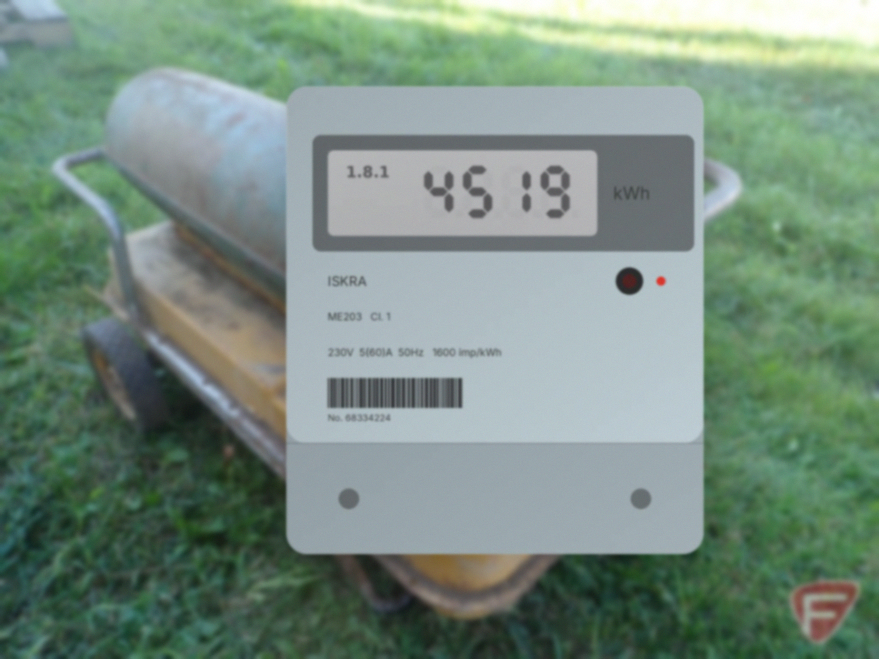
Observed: 4519 kWh
